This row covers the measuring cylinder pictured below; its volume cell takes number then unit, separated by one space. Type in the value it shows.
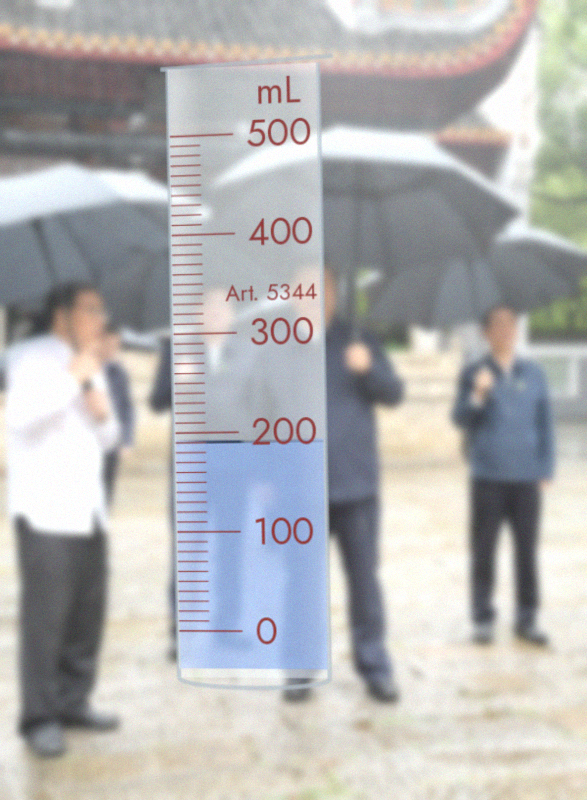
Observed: 190 mL
